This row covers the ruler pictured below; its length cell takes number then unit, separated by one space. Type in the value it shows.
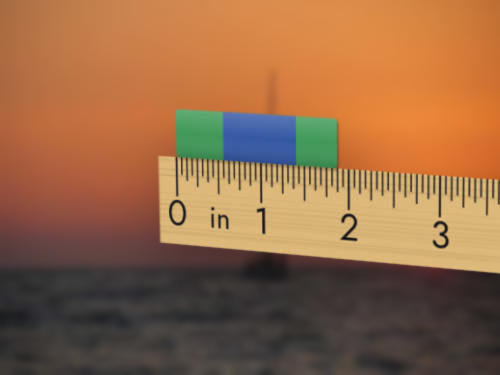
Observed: 1.875 in
